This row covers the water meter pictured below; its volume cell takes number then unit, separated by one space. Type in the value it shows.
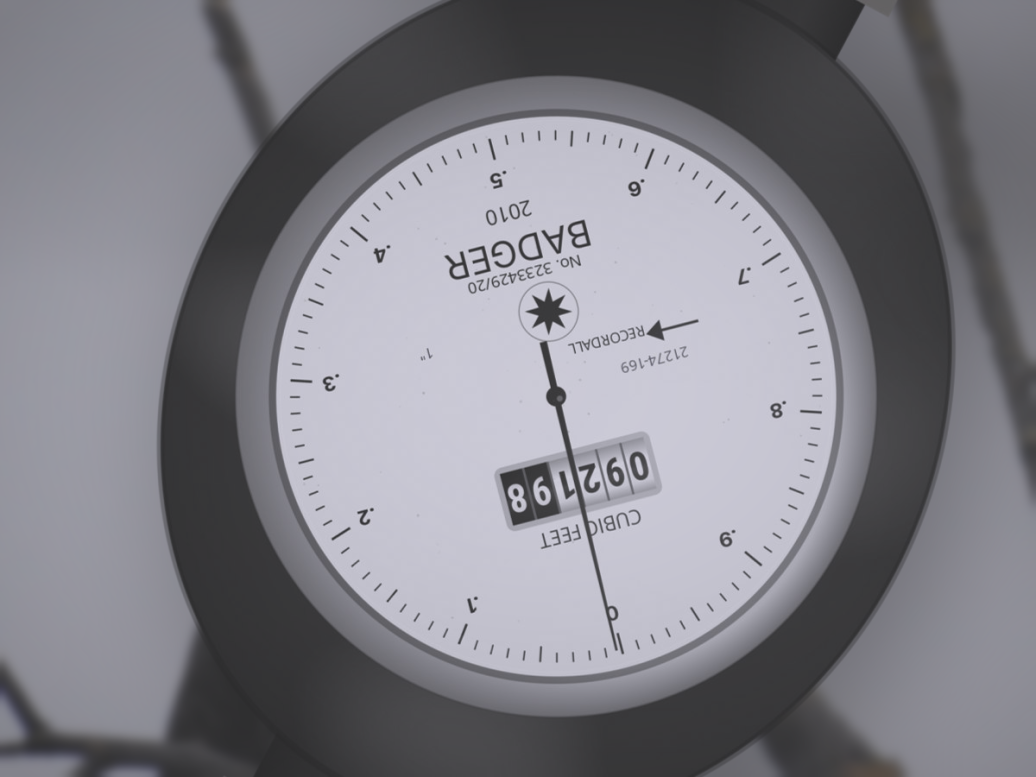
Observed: 92198.00 ft³
